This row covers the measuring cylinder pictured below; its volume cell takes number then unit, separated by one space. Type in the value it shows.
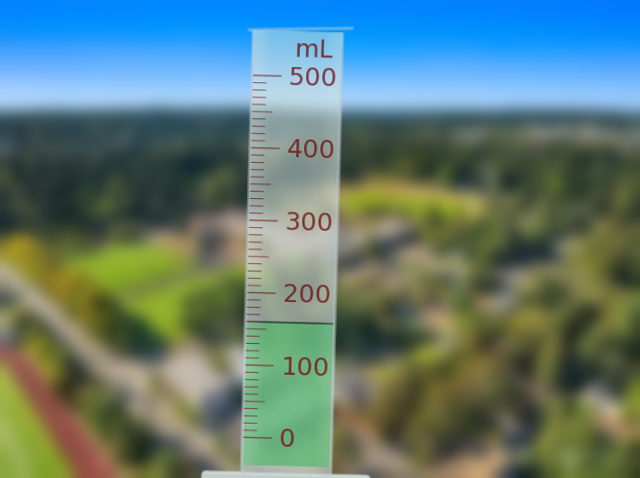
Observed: 160 mL
